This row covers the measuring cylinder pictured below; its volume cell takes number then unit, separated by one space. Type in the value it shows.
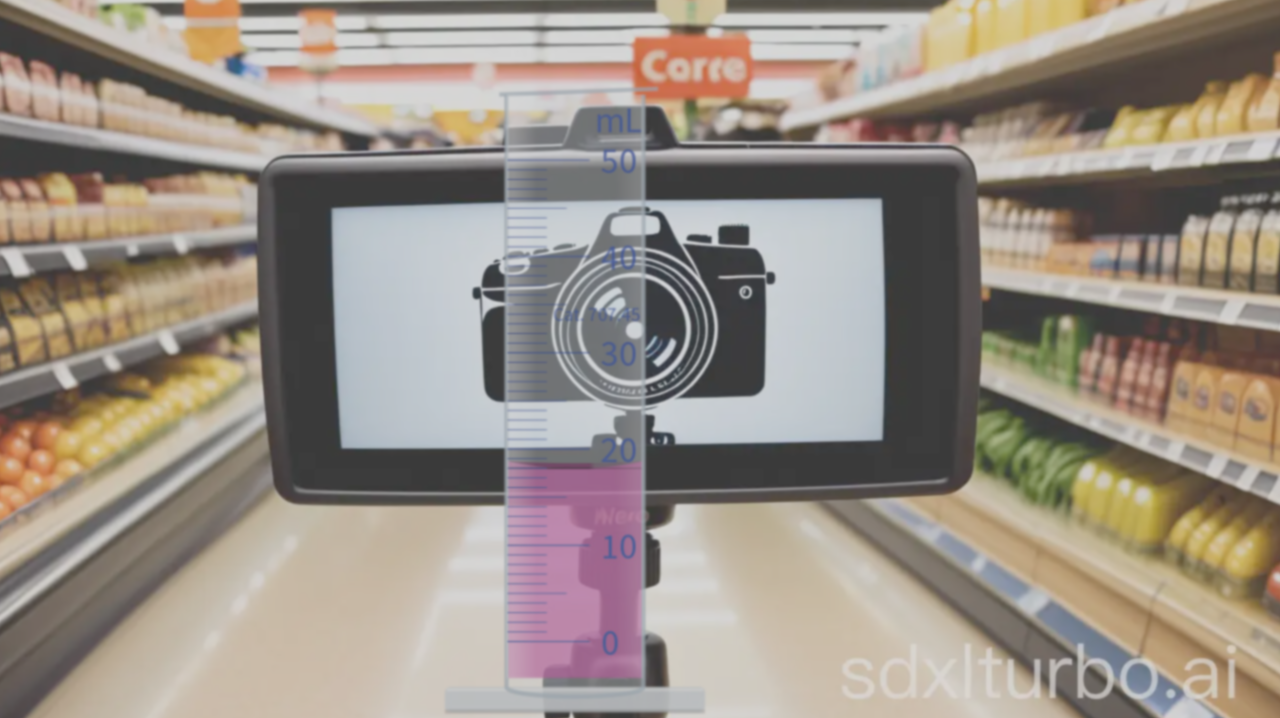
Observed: 18 mL
